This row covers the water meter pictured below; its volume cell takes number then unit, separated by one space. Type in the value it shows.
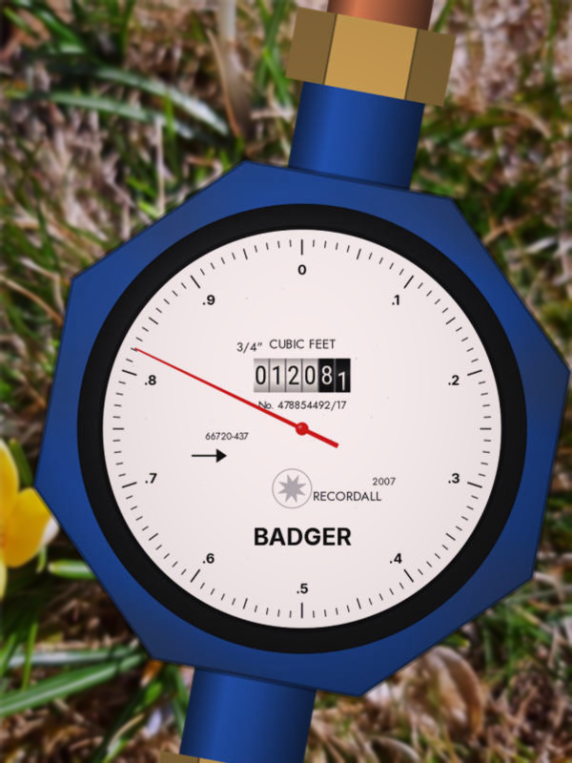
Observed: 12080.82 ft³
